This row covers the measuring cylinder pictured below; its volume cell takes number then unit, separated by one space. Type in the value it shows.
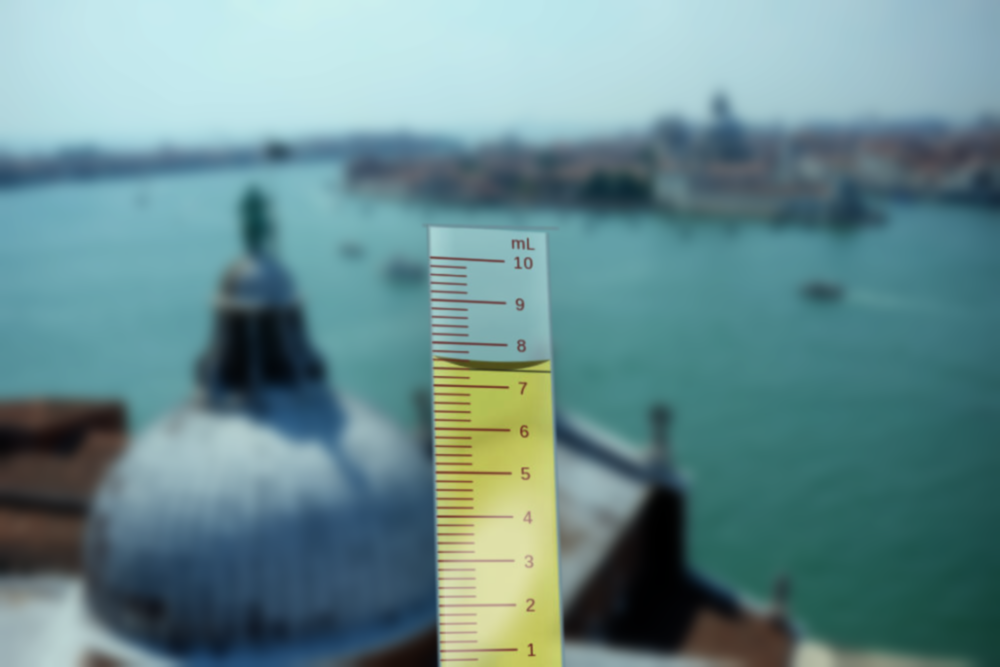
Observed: 7.4 mL
